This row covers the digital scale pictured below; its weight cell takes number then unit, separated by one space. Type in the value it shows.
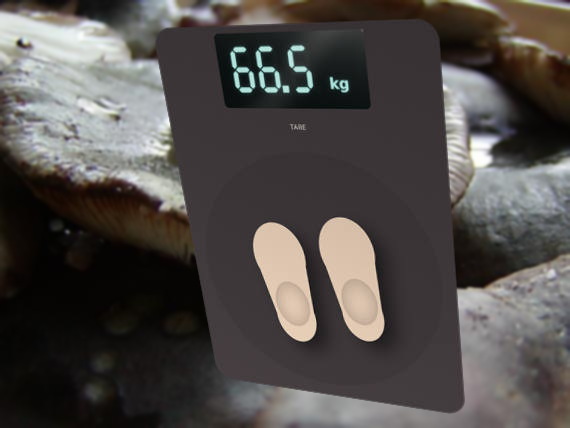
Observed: 66.5 kg
